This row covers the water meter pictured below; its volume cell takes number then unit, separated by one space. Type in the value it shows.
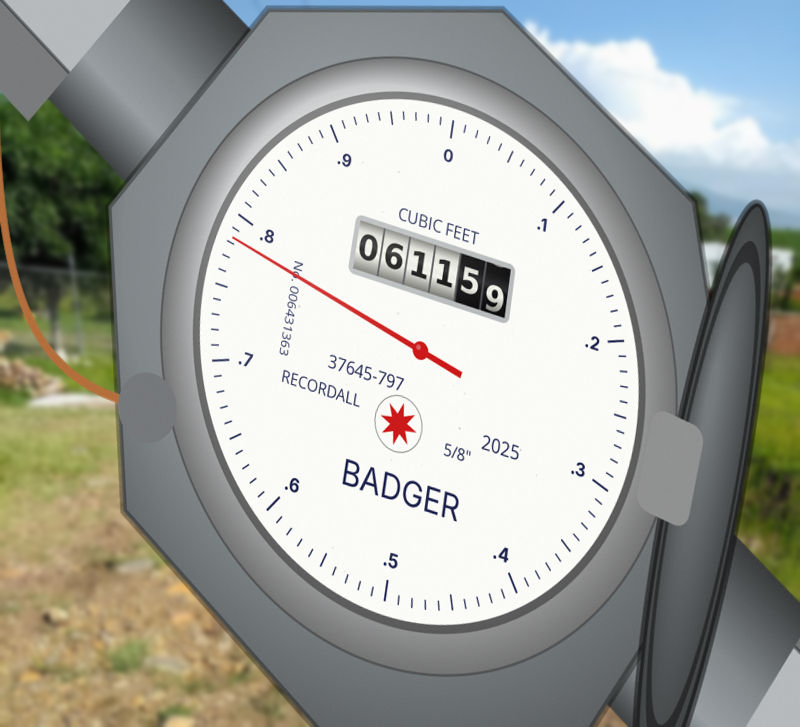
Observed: 61158.78 ft³
